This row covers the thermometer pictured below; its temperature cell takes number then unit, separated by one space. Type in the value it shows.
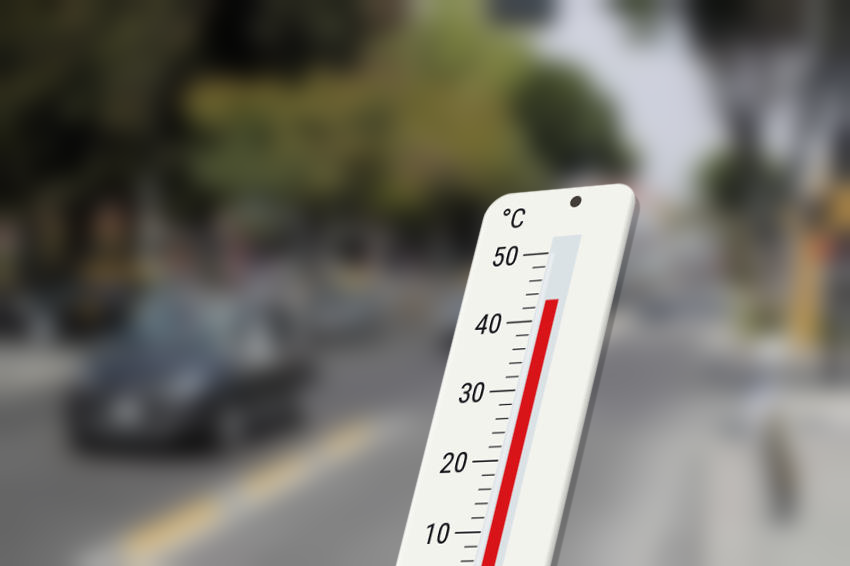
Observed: 43 °C
